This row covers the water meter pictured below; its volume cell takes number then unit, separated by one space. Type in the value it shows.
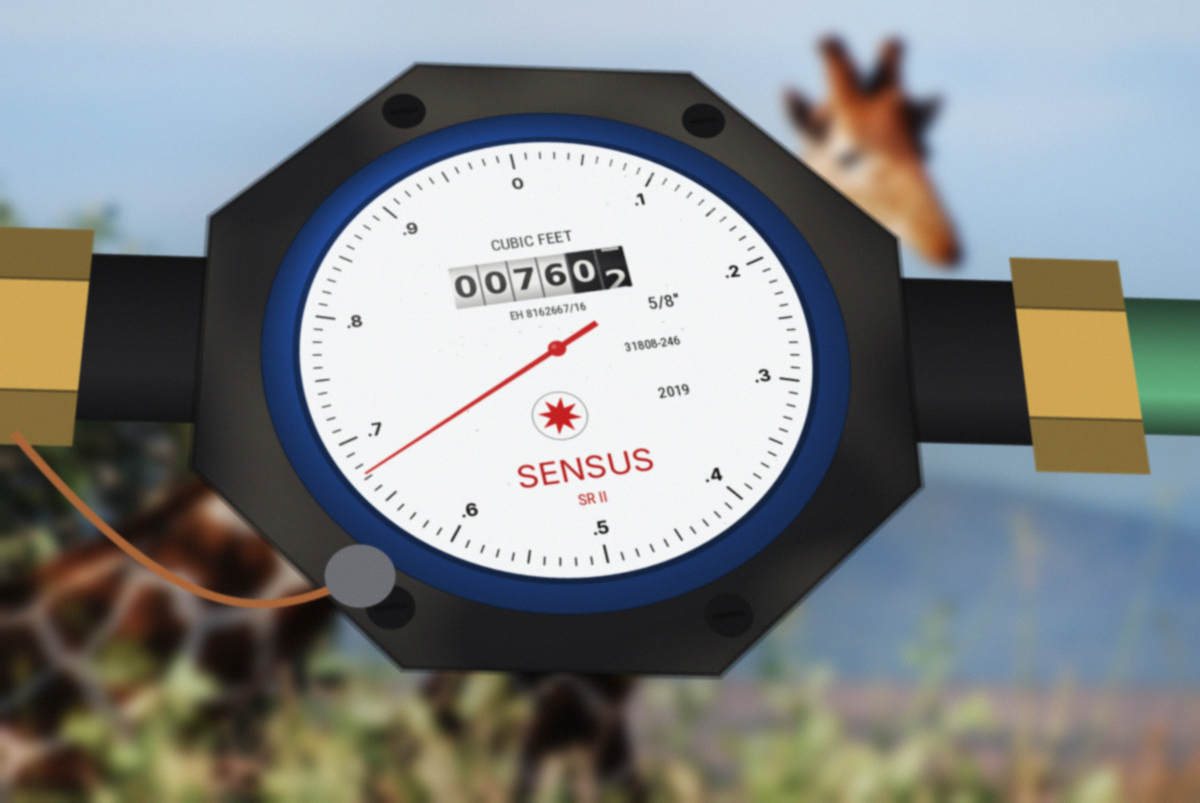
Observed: 7601.67 ft³
